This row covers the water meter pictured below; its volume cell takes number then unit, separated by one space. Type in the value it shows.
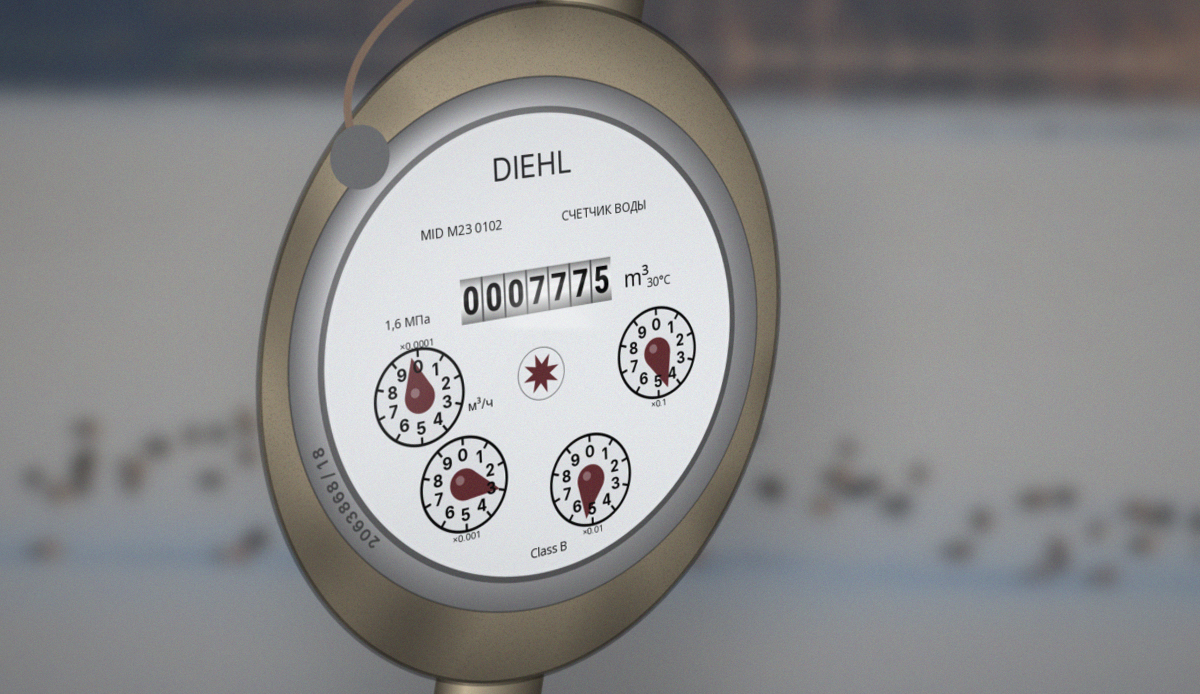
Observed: 7775.4529 m³
